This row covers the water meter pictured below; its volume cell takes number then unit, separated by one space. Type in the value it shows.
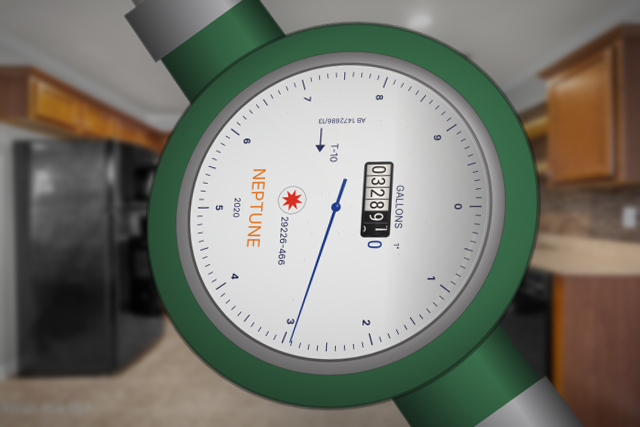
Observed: 328912.9 gal
